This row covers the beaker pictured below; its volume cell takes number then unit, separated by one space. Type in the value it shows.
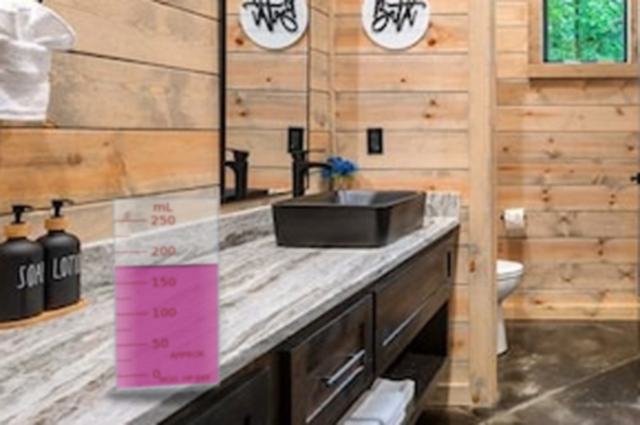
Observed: 175 mL
